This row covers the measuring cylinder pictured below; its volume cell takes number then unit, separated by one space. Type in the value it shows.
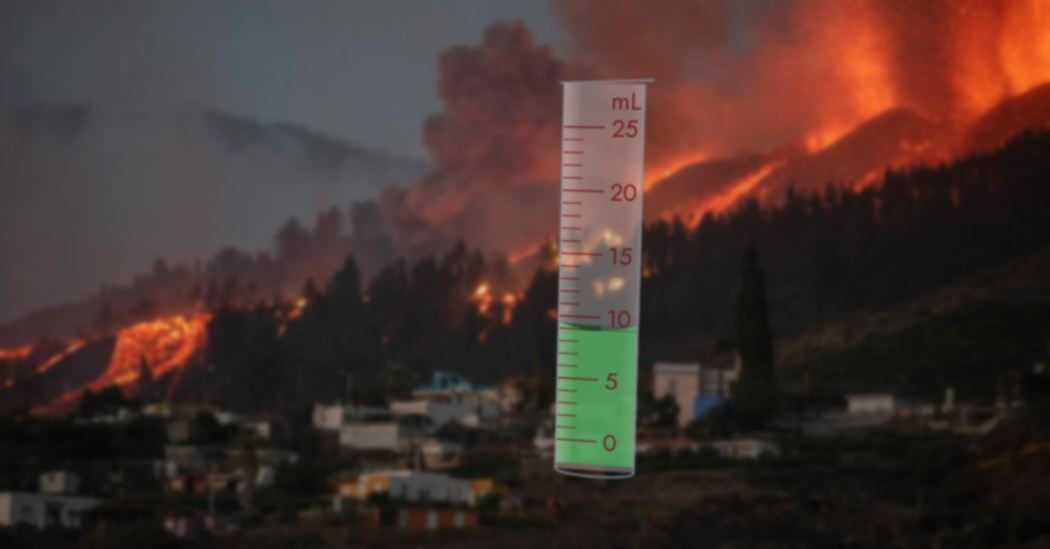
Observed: 9 mL
